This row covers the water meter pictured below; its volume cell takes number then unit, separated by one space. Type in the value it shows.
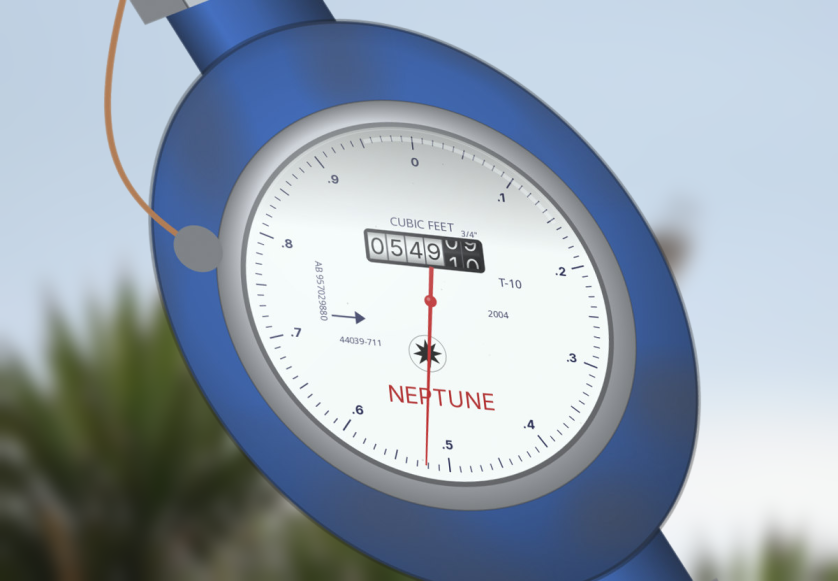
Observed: 54909.52 ft³
